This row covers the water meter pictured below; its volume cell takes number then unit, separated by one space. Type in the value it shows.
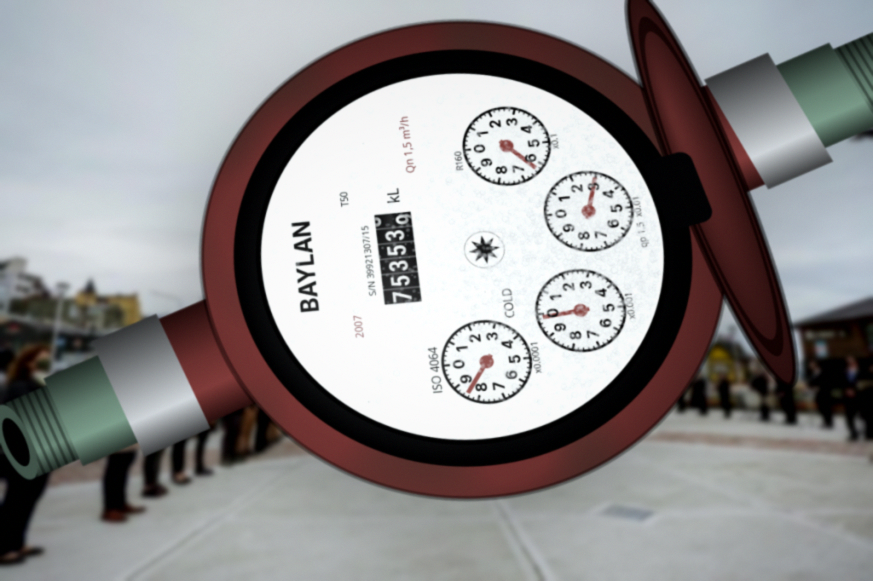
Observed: 753538.6298 kL
